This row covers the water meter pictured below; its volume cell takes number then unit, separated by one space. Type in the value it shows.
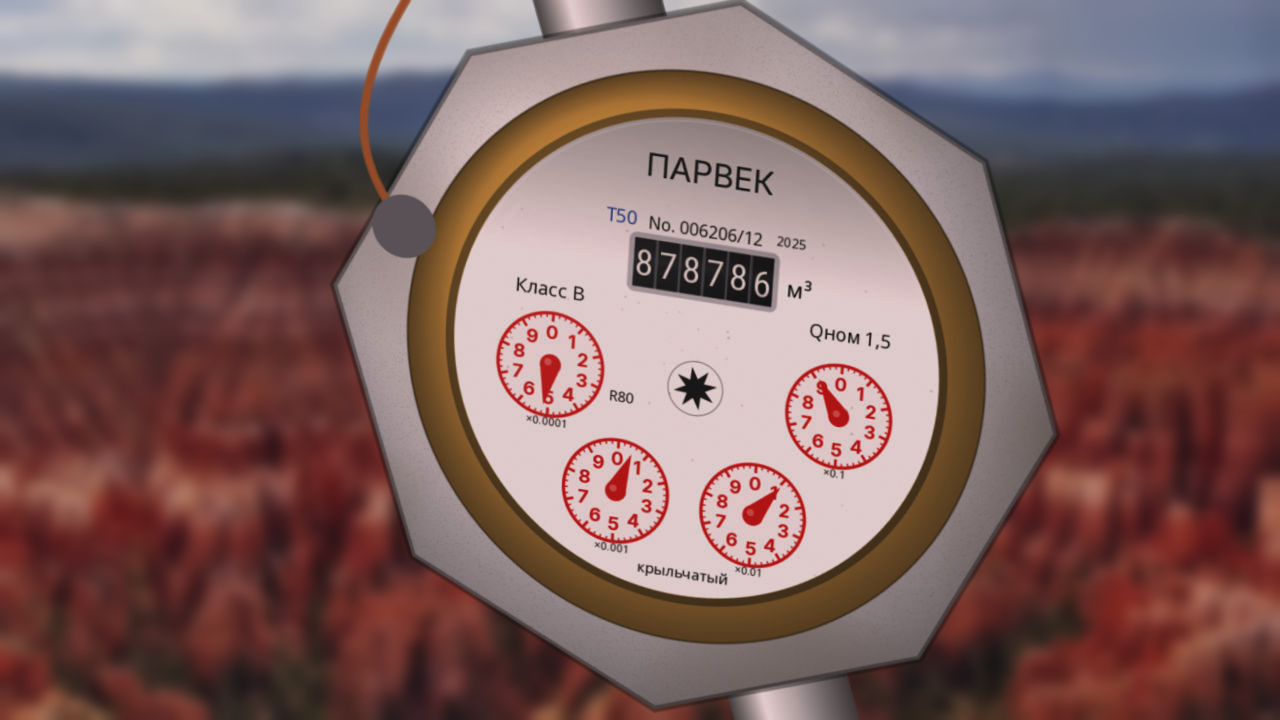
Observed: 878785.9105 m³
